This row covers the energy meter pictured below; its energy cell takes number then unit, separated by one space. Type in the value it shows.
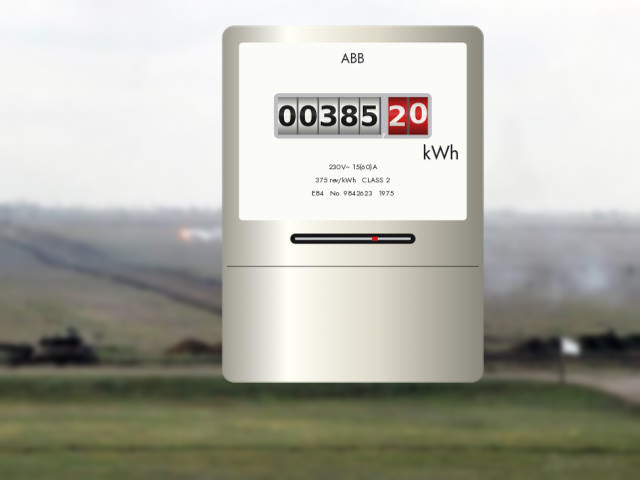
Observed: 385.20 kWh
